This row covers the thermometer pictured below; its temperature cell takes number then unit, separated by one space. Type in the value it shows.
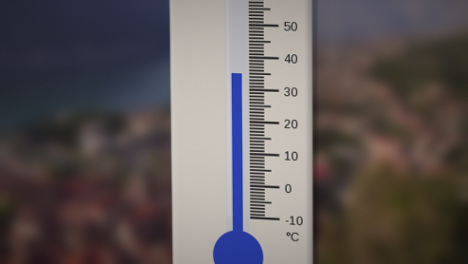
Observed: 35 °C
